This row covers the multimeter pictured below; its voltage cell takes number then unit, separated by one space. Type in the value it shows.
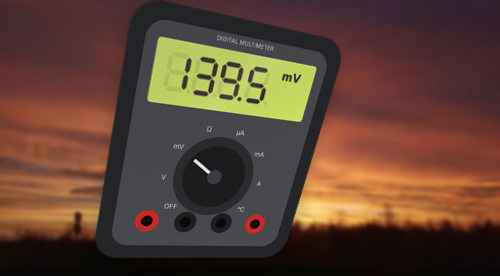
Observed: 139.5 mV
